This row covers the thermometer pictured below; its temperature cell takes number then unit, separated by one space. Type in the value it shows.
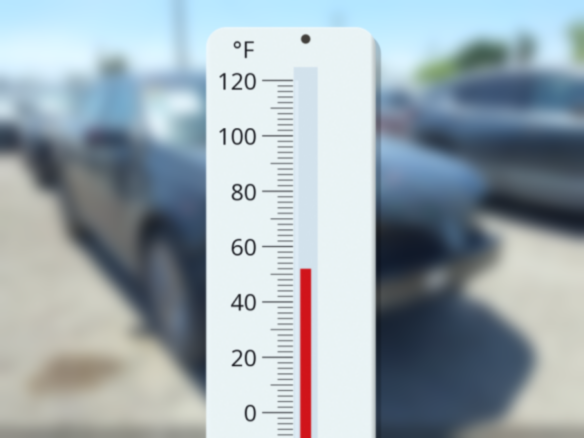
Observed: 52 °F
